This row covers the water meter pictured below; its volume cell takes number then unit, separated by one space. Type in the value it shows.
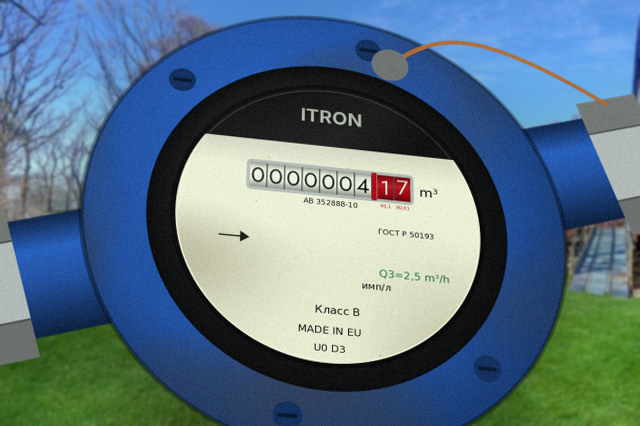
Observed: 4.17 m³
